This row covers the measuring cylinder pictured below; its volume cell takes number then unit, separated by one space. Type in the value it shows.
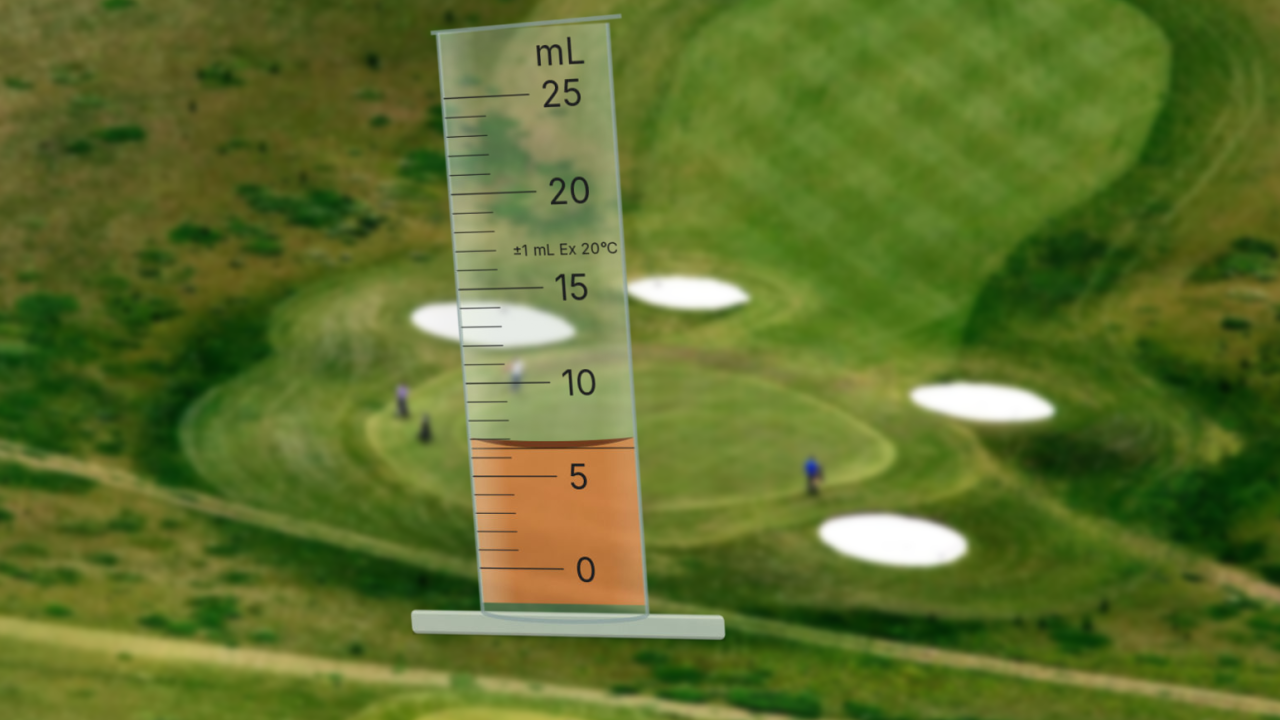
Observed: 6.5 mL
